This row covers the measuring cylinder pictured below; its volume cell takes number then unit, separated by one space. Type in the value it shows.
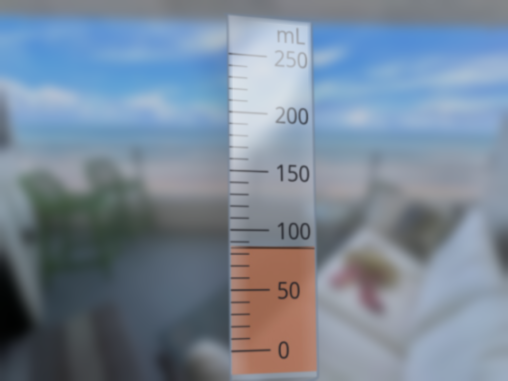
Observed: 85 mL
